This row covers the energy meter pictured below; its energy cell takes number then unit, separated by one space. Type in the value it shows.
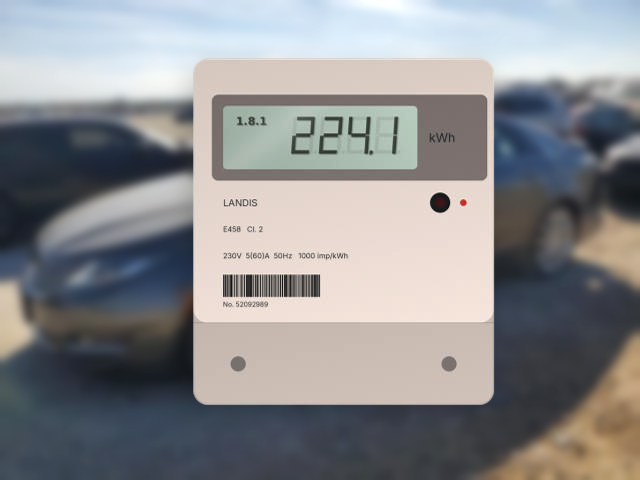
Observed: 224.1 kWh
